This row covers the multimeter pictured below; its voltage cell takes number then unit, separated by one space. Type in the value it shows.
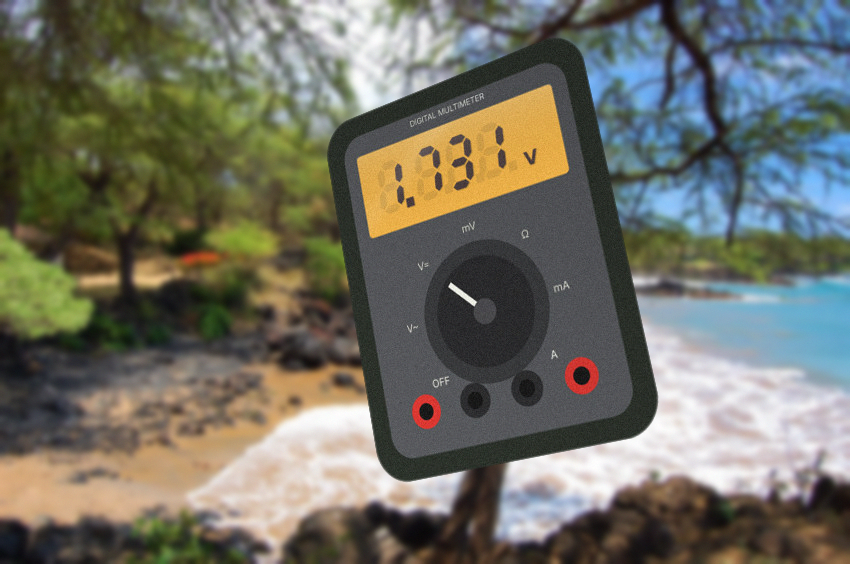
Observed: 1.731 V
